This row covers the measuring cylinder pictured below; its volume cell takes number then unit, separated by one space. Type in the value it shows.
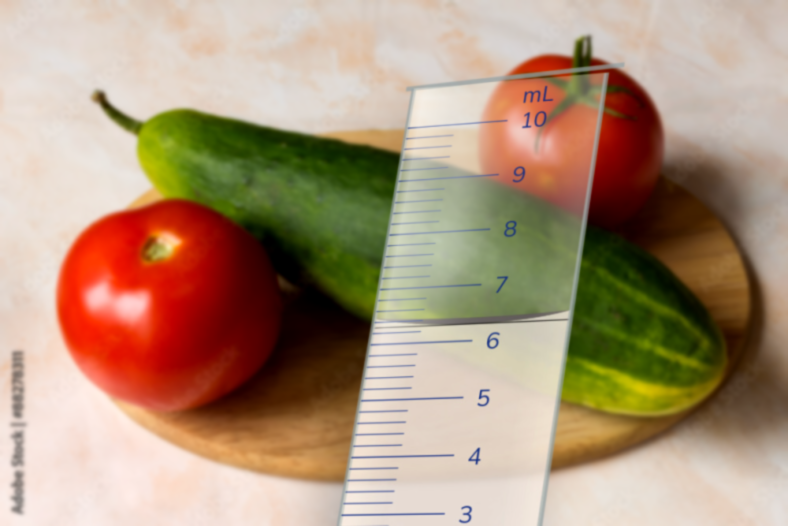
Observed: 6.3 mL
